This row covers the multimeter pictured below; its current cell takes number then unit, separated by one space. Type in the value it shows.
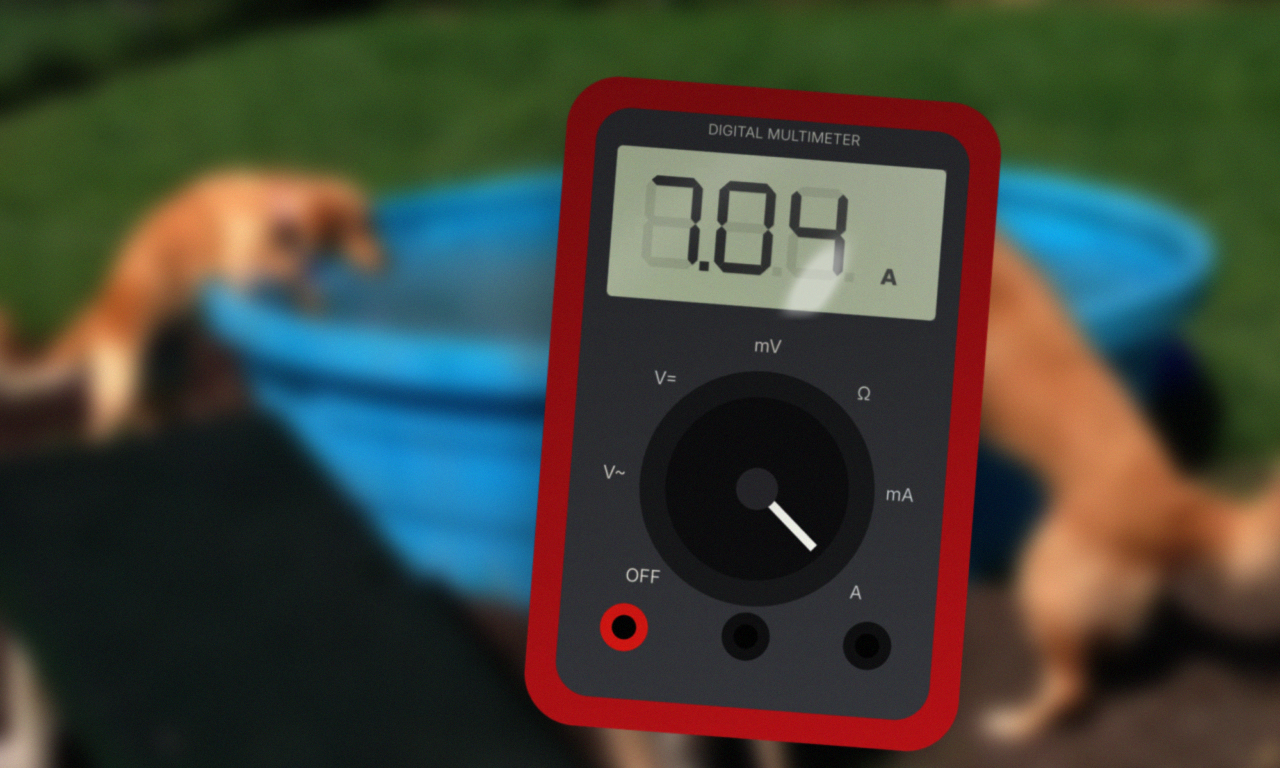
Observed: 7.04 A
